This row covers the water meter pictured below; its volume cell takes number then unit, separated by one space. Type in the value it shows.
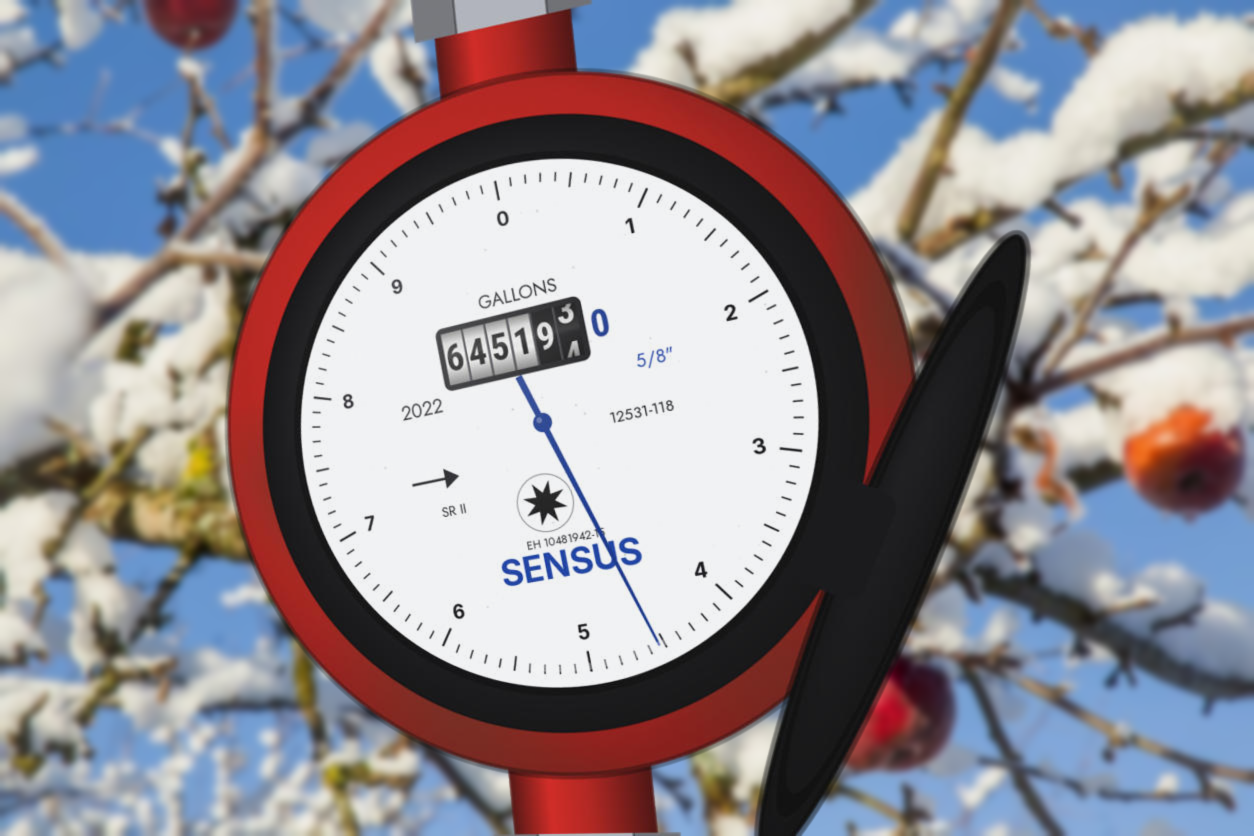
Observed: 6451934.5 gal
